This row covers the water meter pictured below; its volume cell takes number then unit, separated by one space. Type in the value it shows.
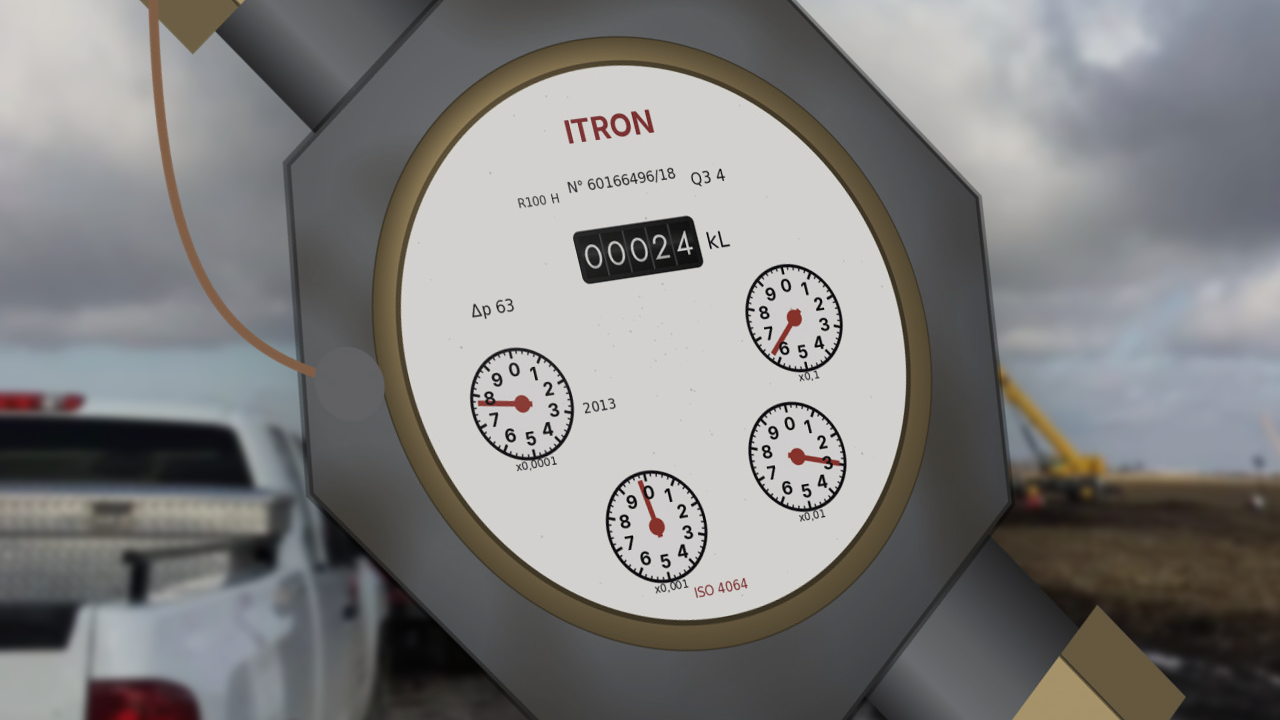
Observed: 24.6297 kL
